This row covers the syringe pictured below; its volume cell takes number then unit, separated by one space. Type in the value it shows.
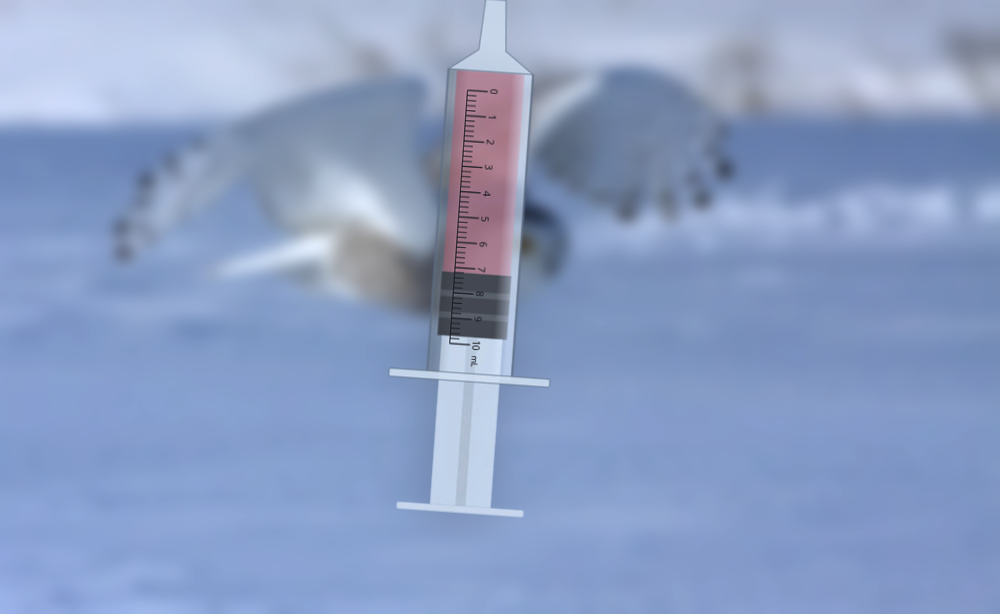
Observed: 7.2 mL
